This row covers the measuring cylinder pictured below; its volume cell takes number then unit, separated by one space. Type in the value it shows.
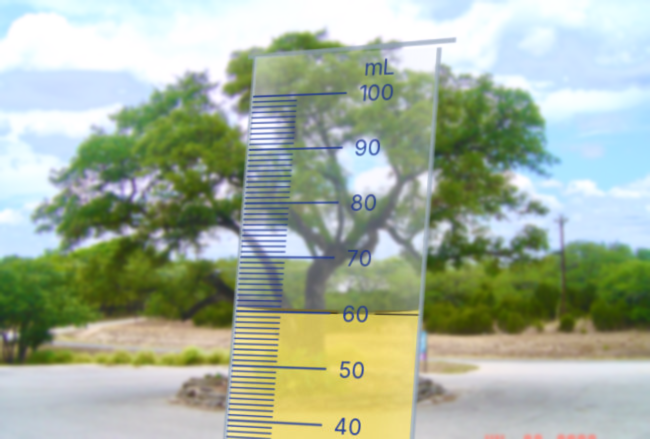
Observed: 60 mL
